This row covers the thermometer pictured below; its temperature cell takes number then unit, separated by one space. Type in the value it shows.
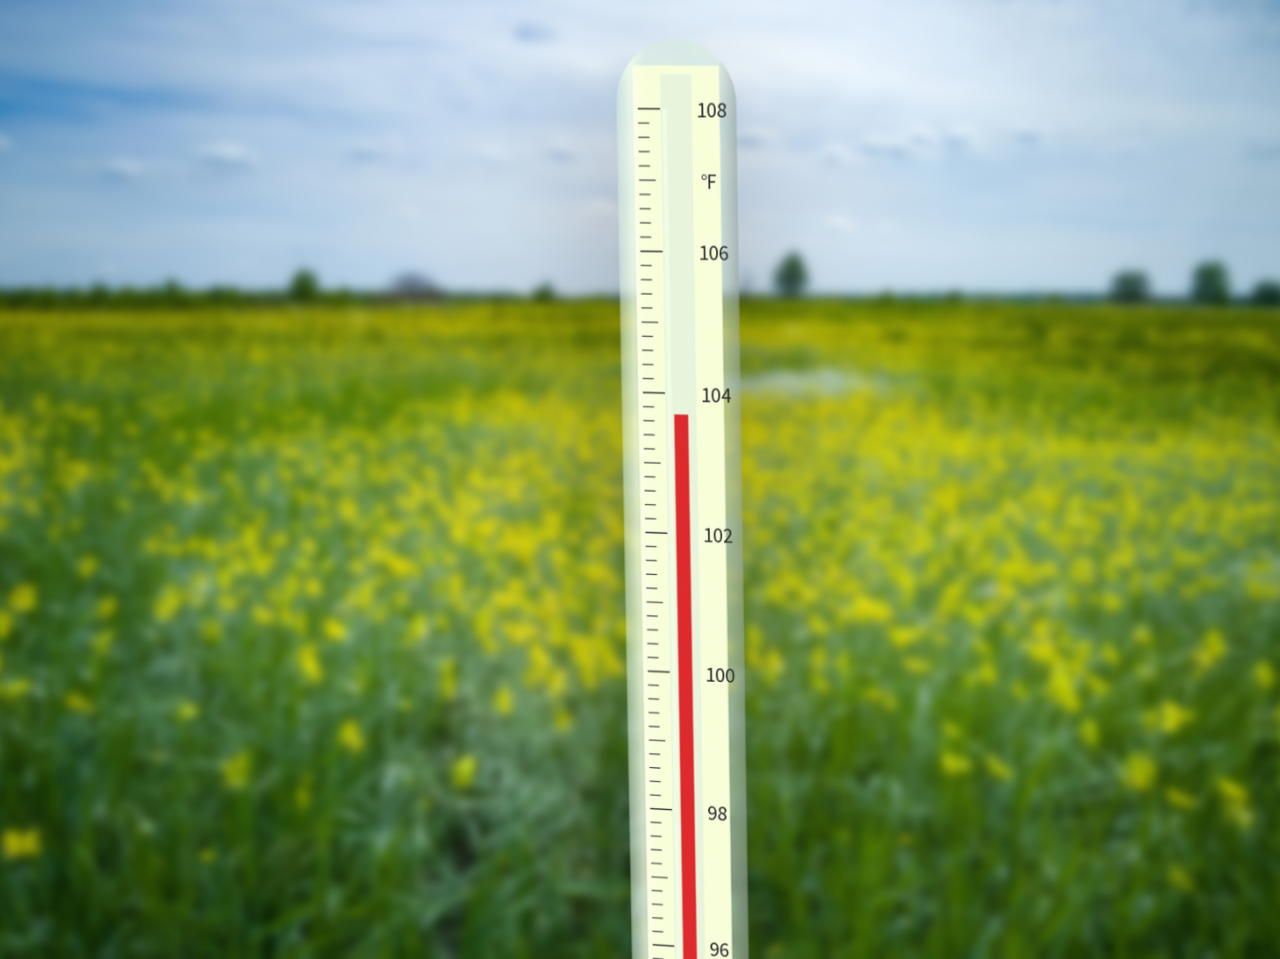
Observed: 103.7 °F
